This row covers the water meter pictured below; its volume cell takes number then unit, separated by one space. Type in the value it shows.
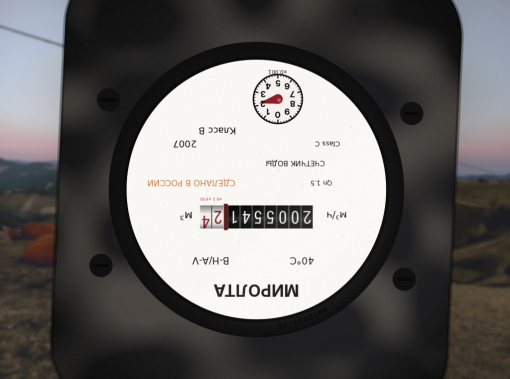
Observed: 2005541.242 m³
